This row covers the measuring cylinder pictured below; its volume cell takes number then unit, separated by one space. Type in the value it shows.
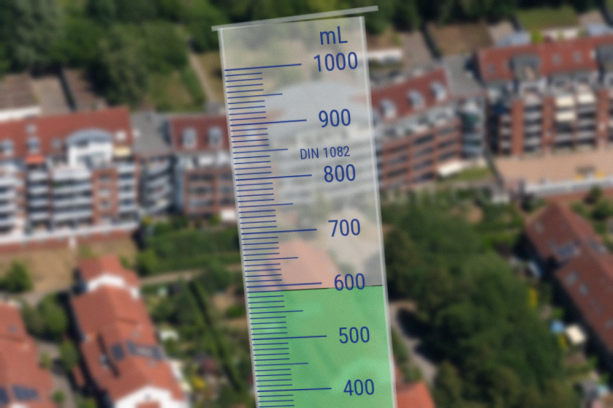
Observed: 590 mL
